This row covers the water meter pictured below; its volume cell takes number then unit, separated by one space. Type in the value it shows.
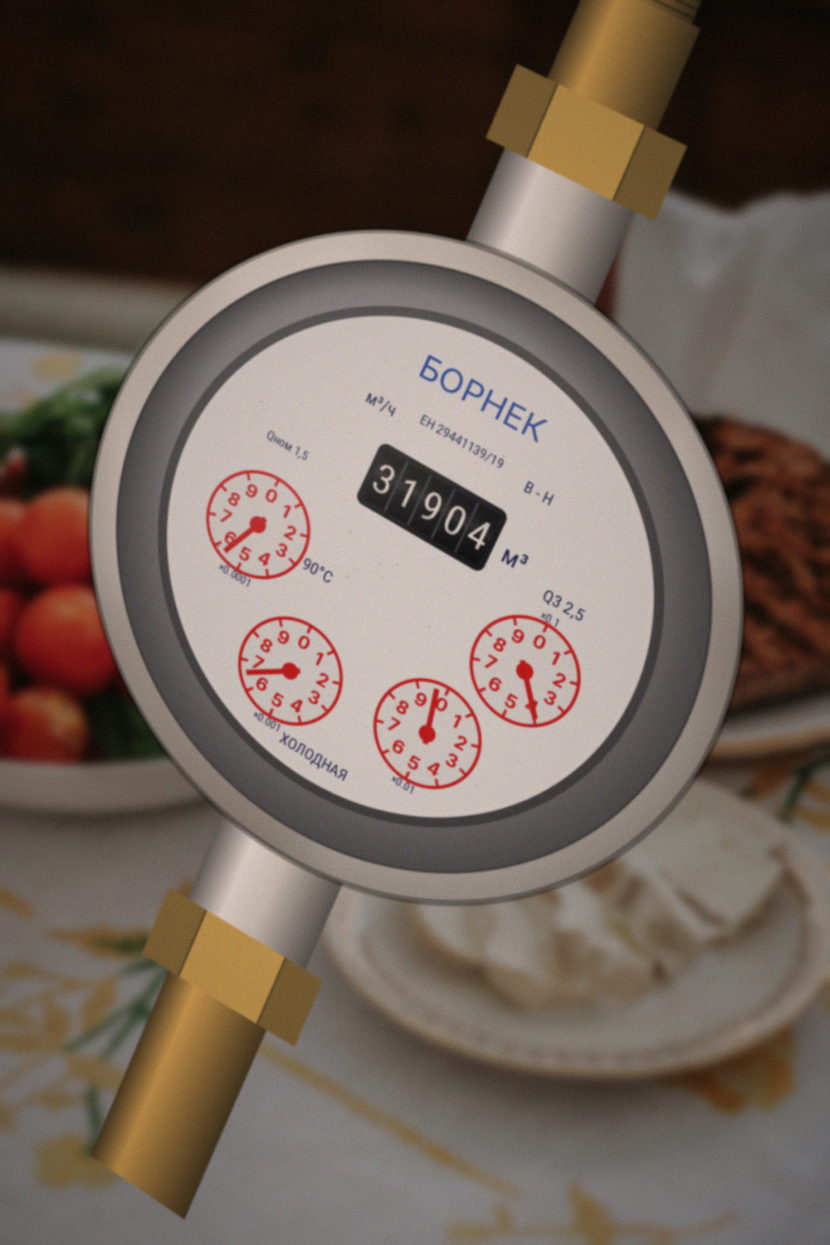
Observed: 31904.3965 m³
